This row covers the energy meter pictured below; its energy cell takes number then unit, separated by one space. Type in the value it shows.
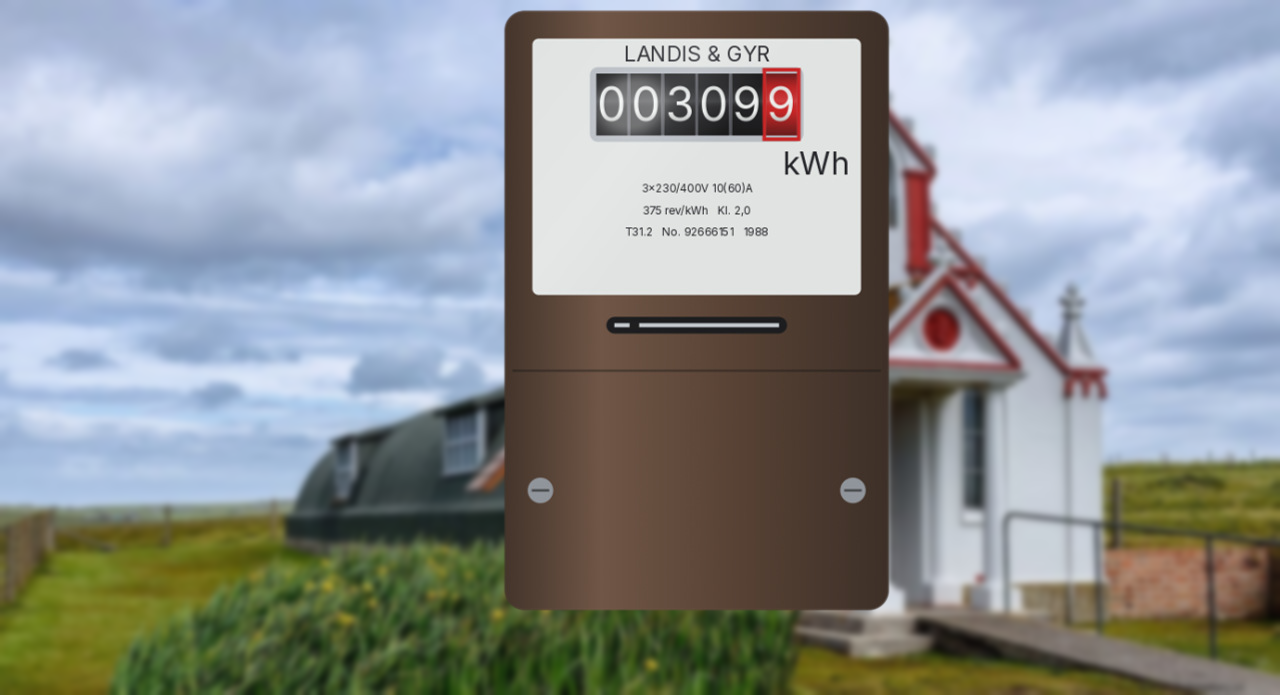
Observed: 309.9 kWh
